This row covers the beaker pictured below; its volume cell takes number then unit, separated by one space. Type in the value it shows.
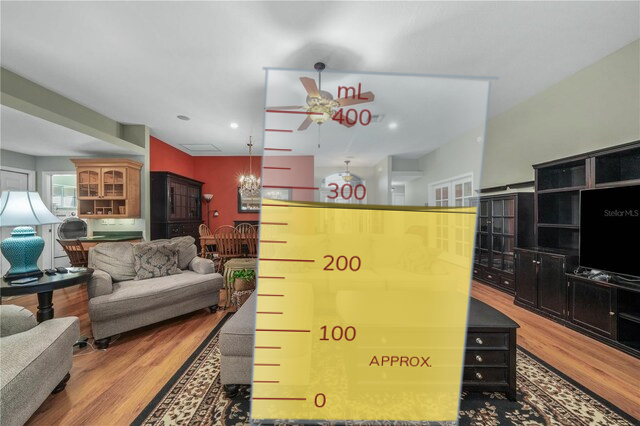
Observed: 275 mL
